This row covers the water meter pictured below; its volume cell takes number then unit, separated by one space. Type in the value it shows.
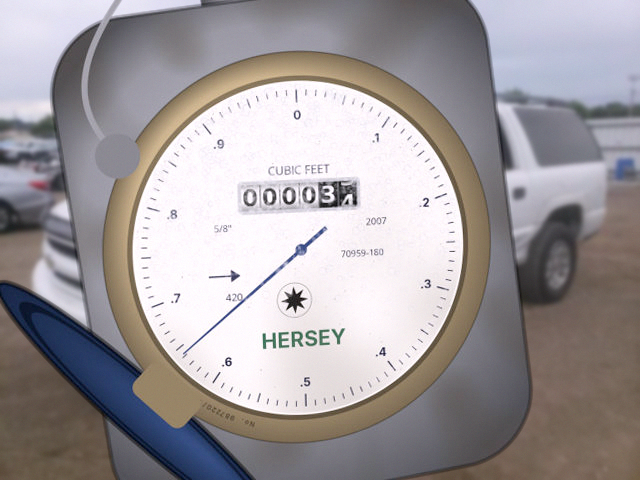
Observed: 33.64 ft³
